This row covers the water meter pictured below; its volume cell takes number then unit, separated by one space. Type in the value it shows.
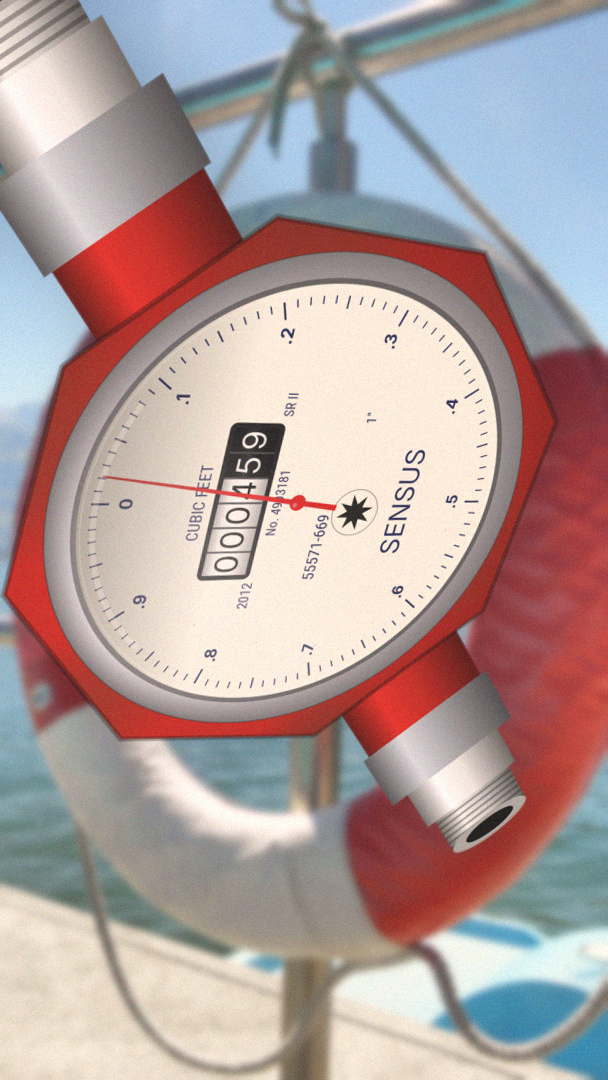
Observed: 459.02 ft³
